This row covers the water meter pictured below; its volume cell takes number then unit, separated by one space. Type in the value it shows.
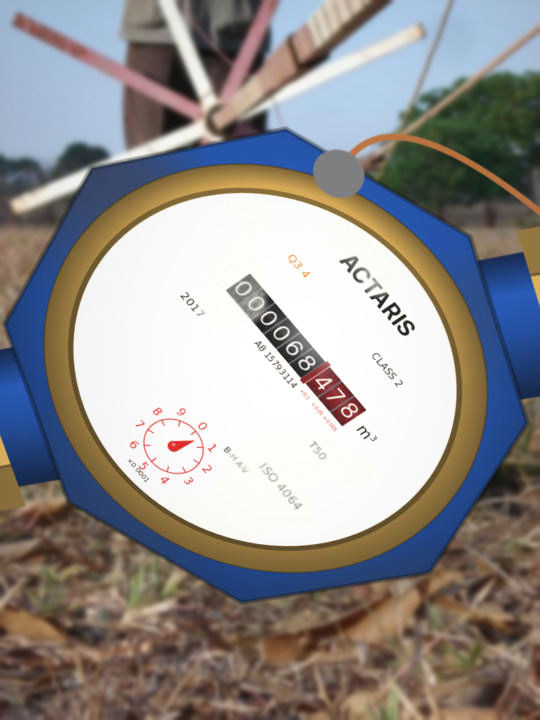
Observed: 68.4780 m³
